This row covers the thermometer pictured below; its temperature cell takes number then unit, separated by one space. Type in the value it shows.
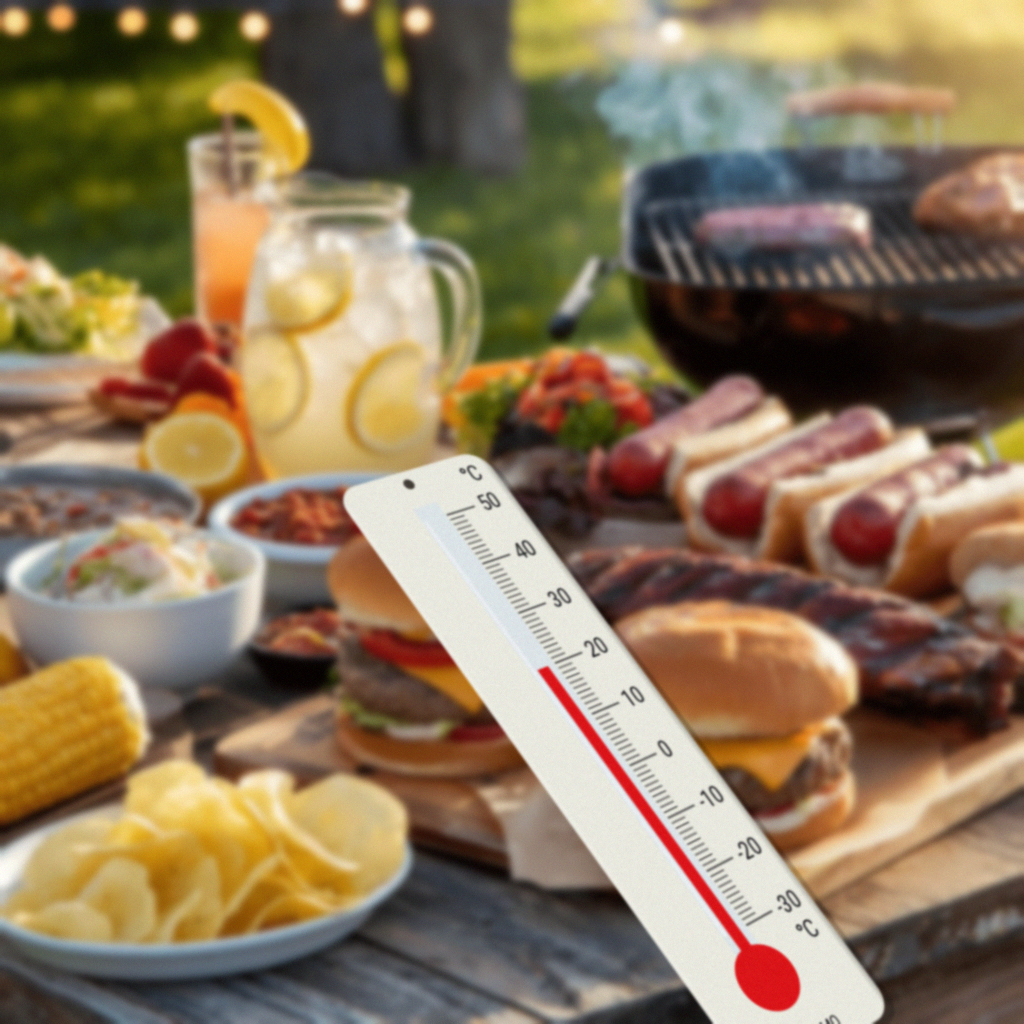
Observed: 20 °C
